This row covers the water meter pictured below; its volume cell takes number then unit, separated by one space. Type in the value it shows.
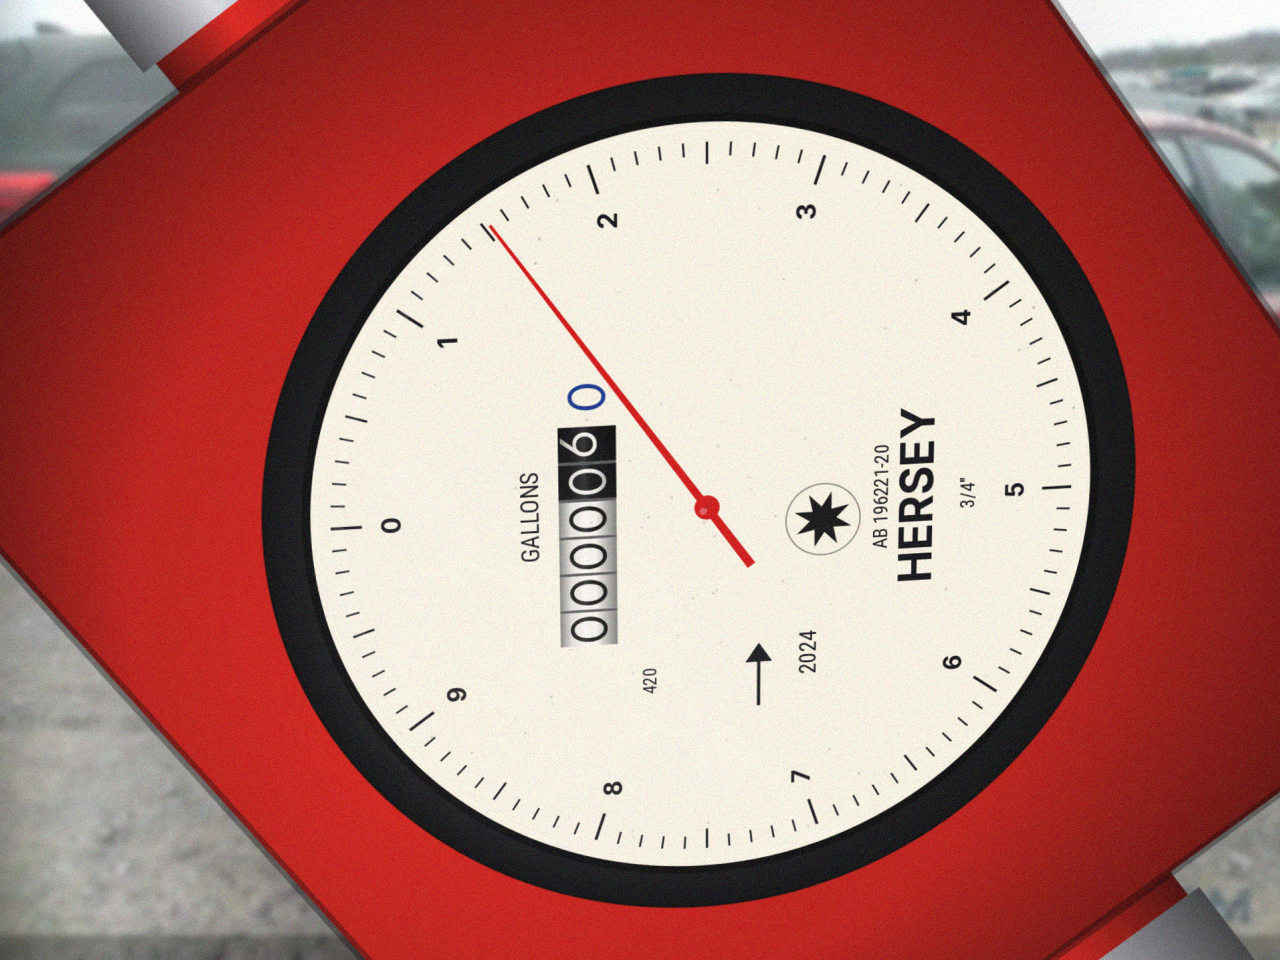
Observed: 61.5 gal
